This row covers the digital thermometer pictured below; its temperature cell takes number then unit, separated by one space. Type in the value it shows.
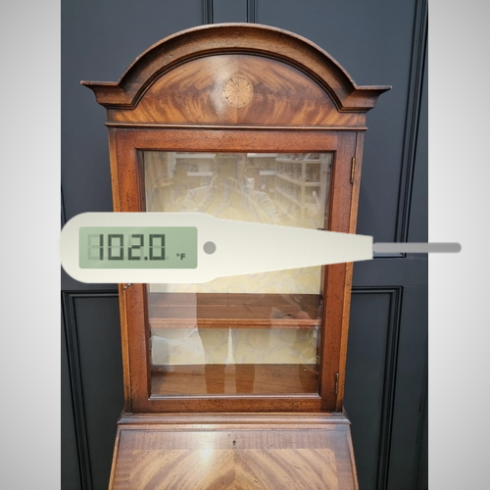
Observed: 102.0 °F
